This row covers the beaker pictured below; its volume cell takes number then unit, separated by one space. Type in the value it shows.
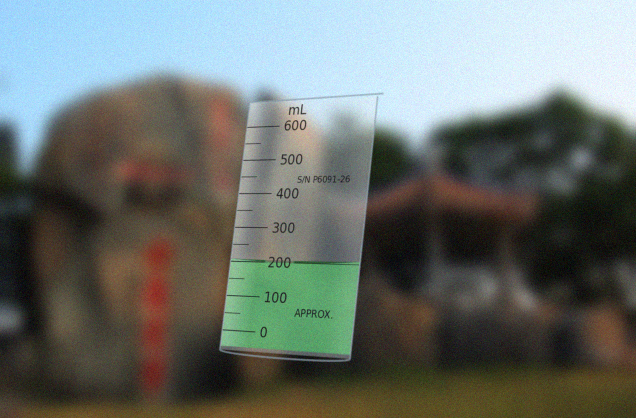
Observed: 200 mL
